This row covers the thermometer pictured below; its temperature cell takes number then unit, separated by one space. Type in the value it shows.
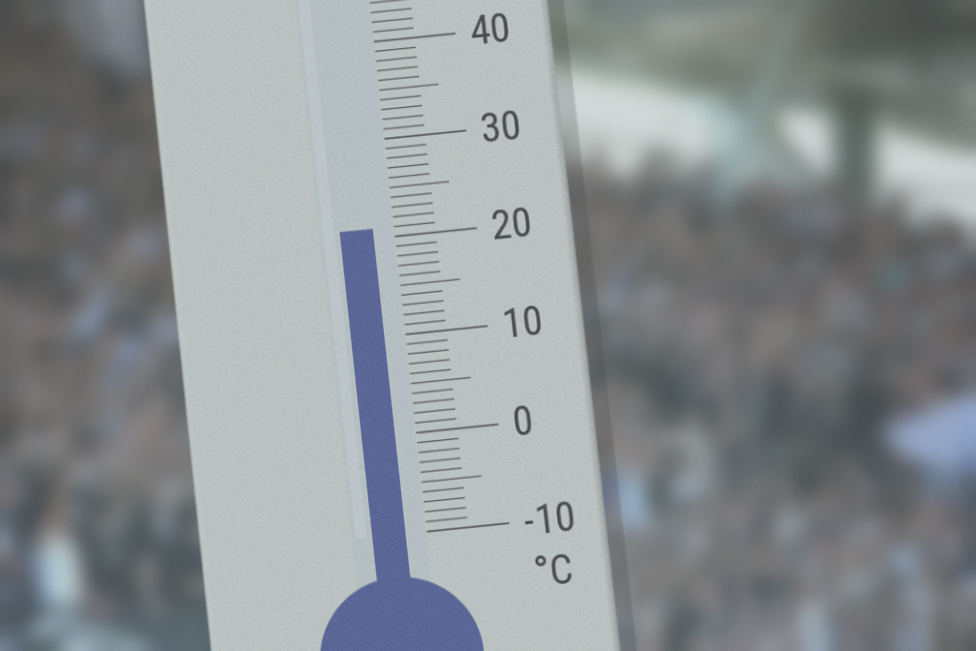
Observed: 21 °C
